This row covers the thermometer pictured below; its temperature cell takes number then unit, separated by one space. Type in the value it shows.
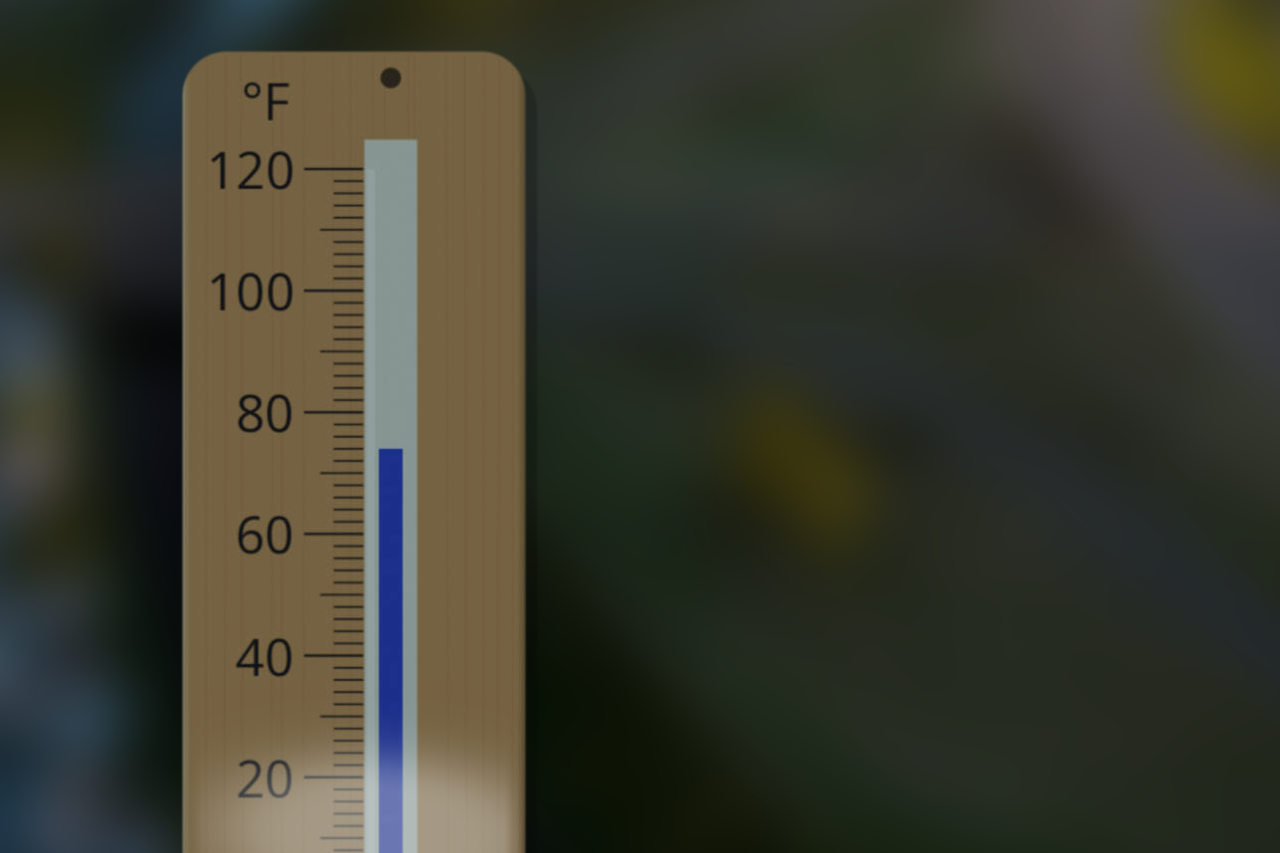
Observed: 74 °F
